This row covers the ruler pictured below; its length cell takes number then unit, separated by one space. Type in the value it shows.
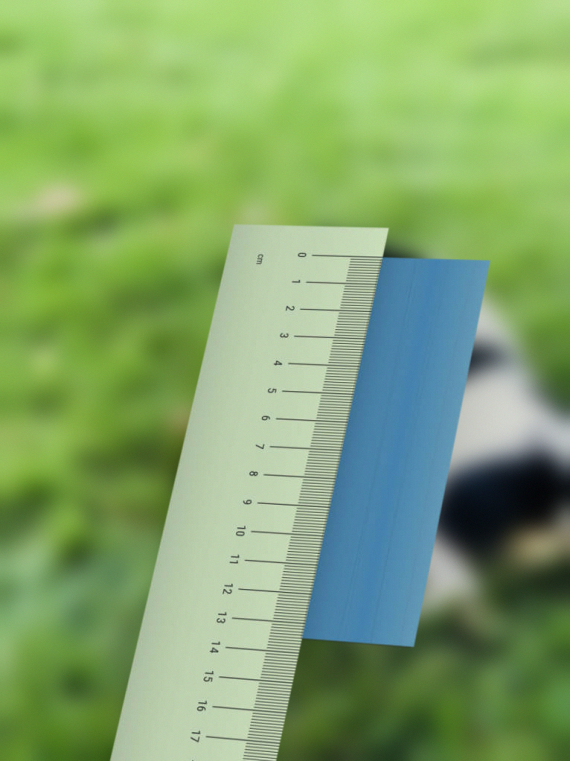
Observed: 13.5 cm
